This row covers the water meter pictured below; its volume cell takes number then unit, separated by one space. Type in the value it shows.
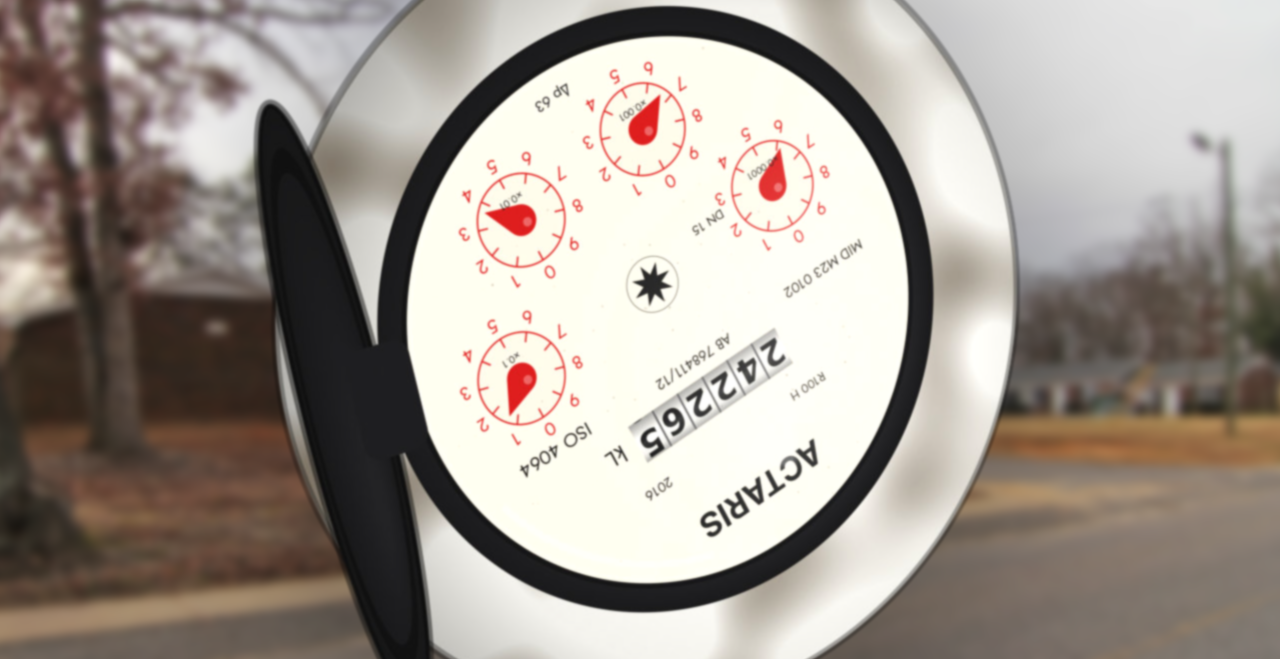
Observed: 242265.1366 kL
